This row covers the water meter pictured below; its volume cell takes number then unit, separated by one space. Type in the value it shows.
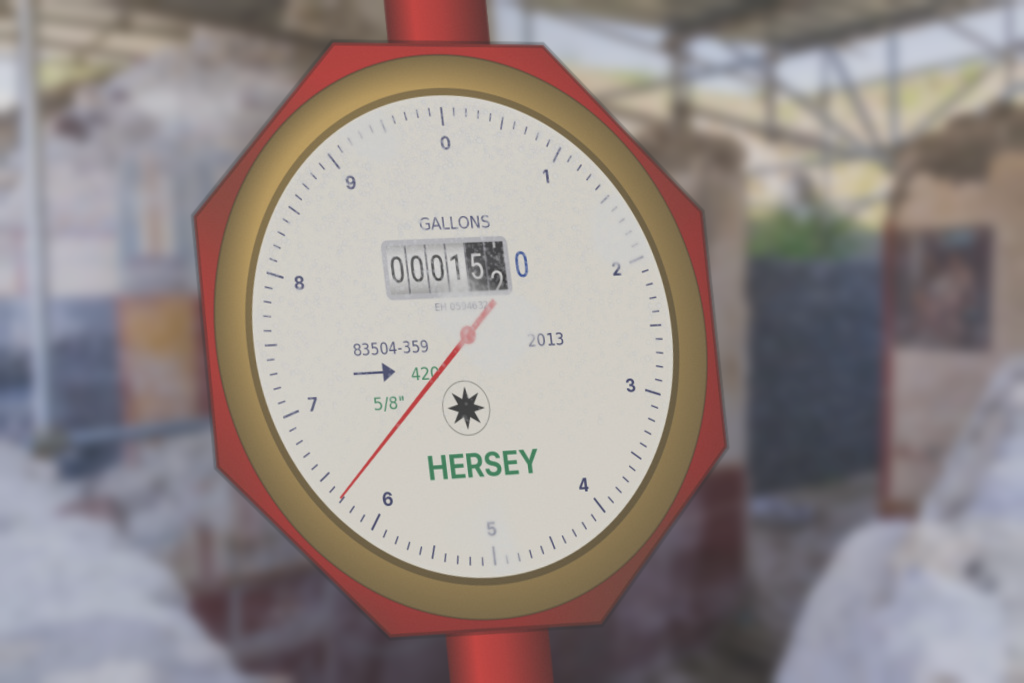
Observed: 1516.3 gal
